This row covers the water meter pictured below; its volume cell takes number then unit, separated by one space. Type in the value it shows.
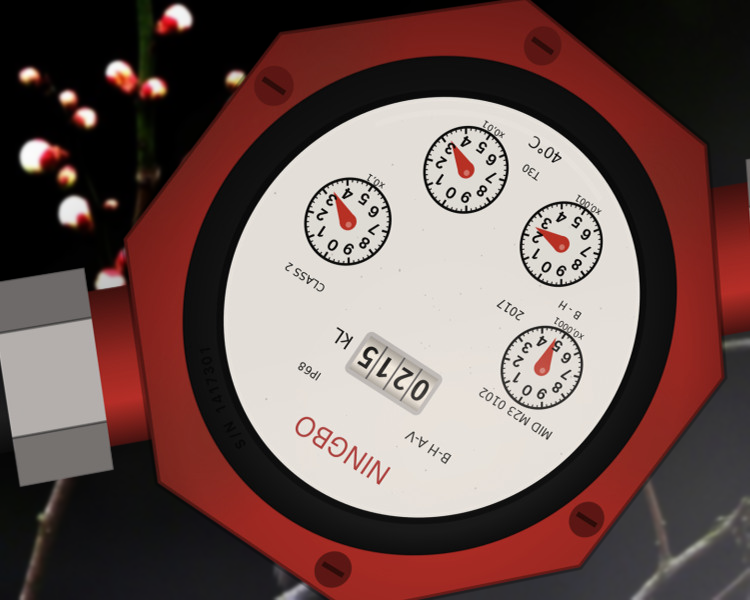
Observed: 215.3324 kL
